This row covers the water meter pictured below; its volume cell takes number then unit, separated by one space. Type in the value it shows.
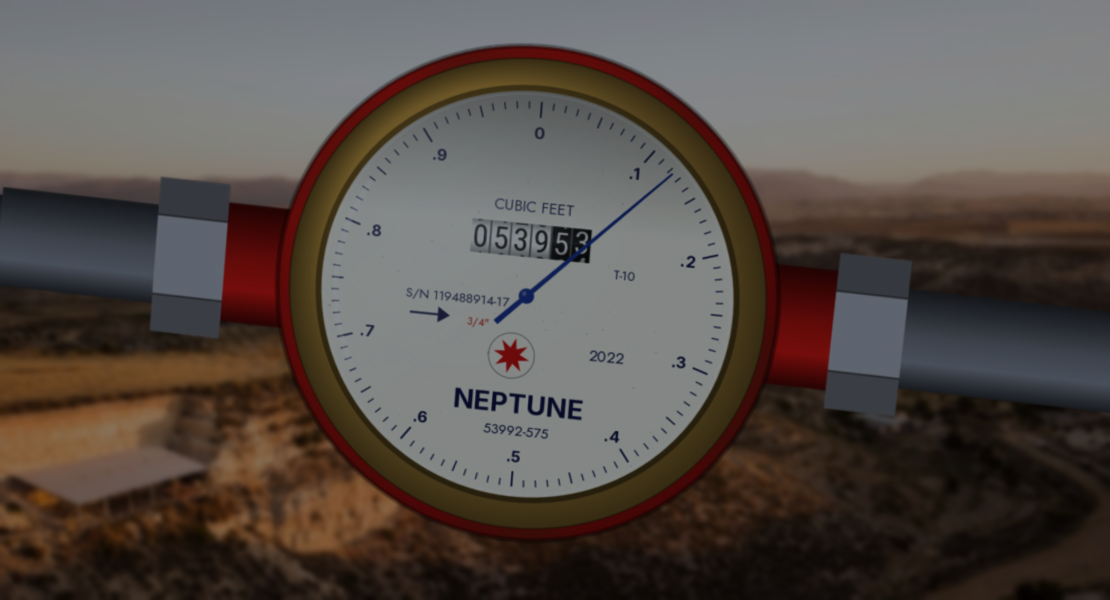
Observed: 53953.12 ft³
